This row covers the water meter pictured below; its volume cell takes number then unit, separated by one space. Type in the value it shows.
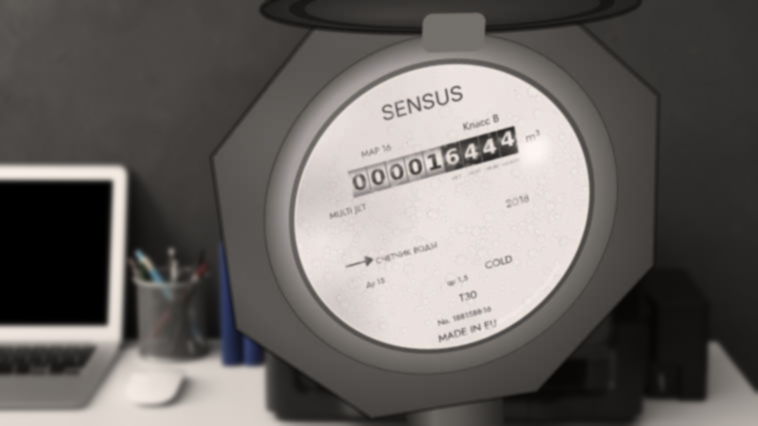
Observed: 1.6444 m³
